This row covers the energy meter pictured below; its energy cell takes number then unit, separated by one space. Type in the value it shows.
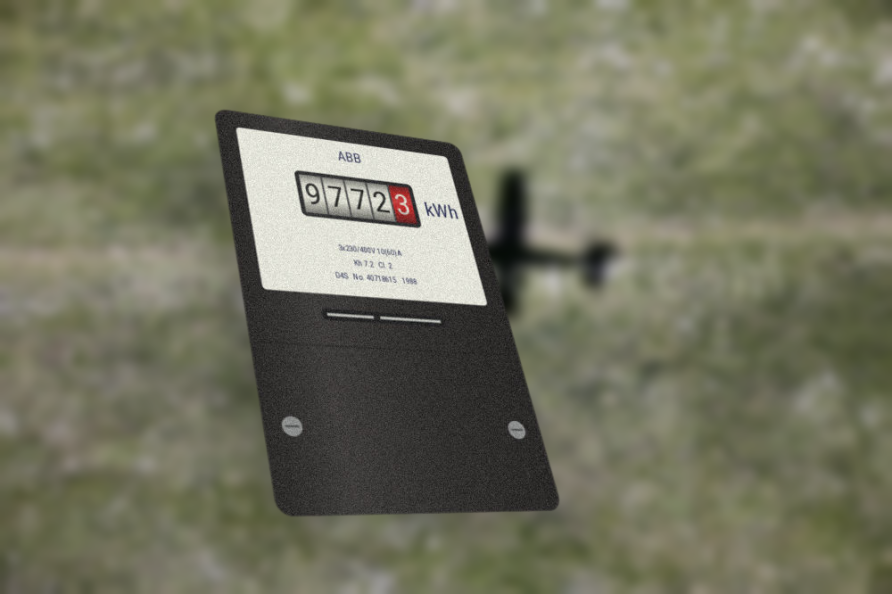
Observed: 9772.3 kWh
